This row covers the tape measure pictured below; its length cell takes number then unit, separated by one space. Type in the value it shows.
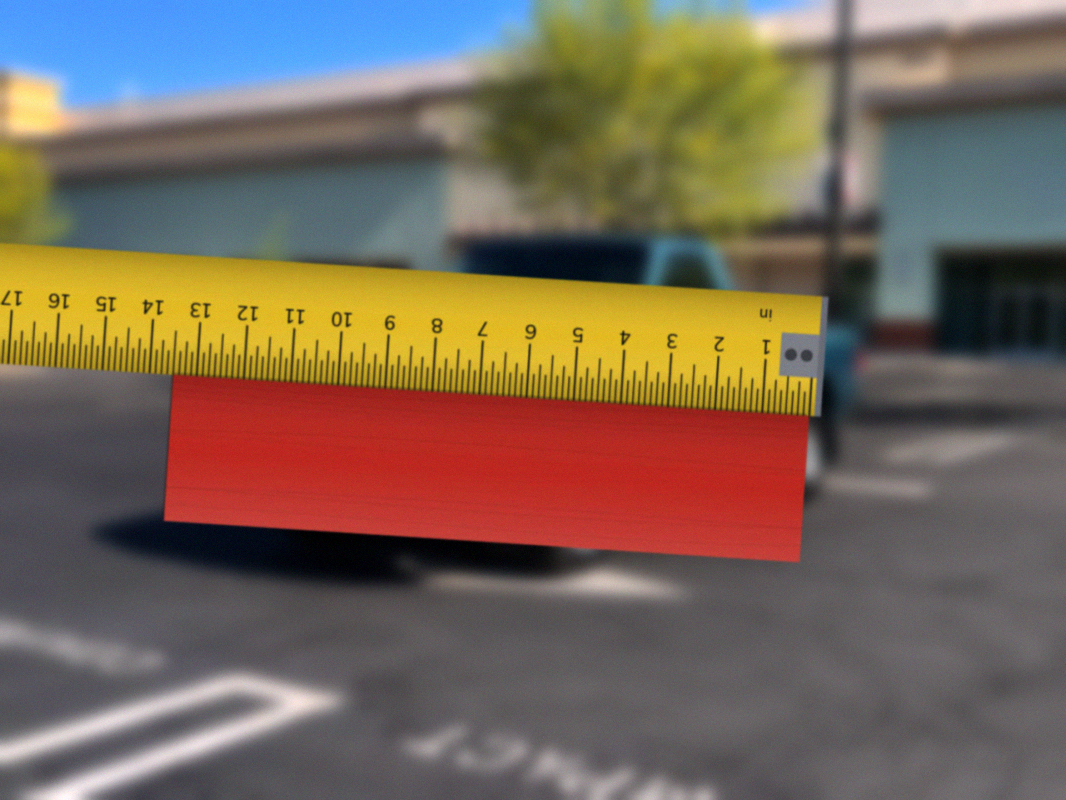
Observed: 13.5 in
